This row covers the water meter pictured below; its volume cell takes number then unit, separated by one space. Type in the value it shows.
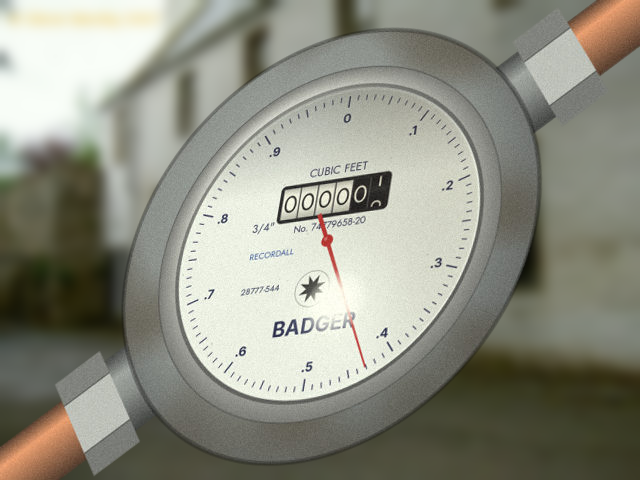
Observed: 1.43 ft³
